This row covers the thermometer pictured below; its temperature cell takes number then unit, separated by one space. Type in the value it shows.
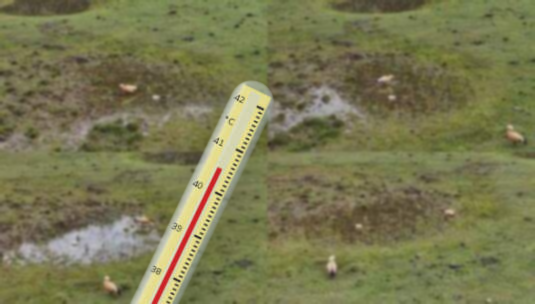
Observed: 40.5 °C
